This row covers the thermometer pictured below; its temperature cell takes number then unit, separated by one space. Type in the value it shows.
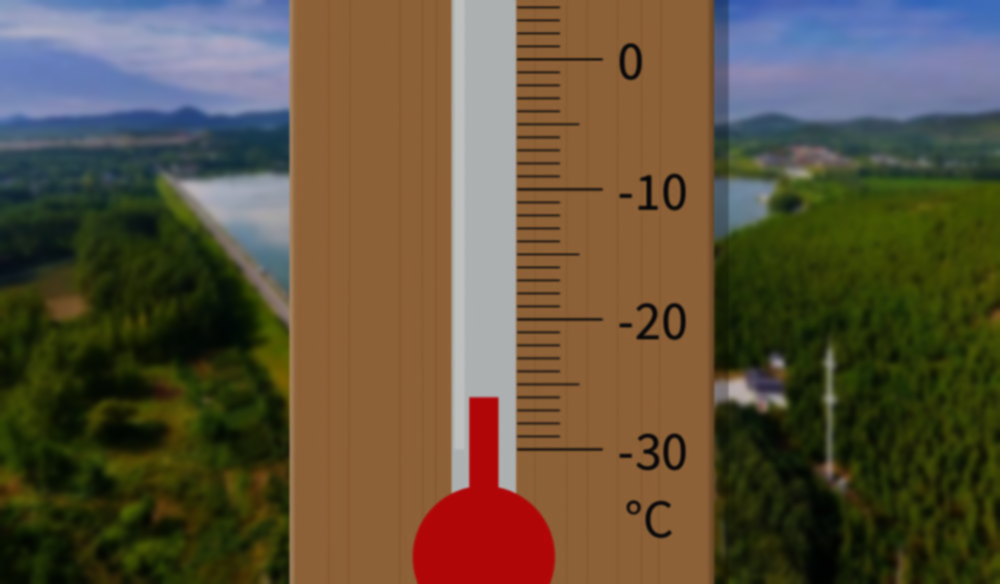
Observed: -26 °C
